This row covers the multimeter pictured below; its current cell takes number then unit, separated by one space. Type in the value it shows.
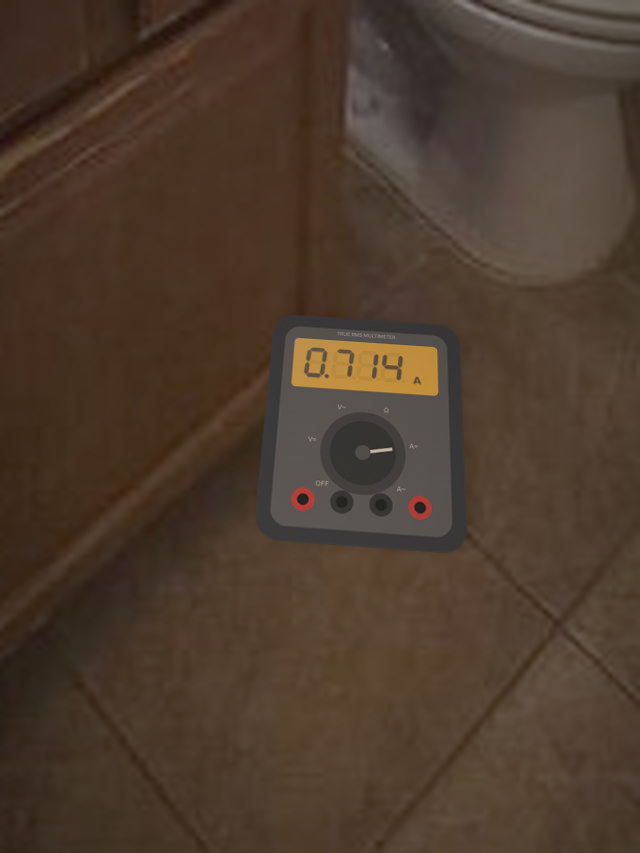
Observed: 0.714 A
